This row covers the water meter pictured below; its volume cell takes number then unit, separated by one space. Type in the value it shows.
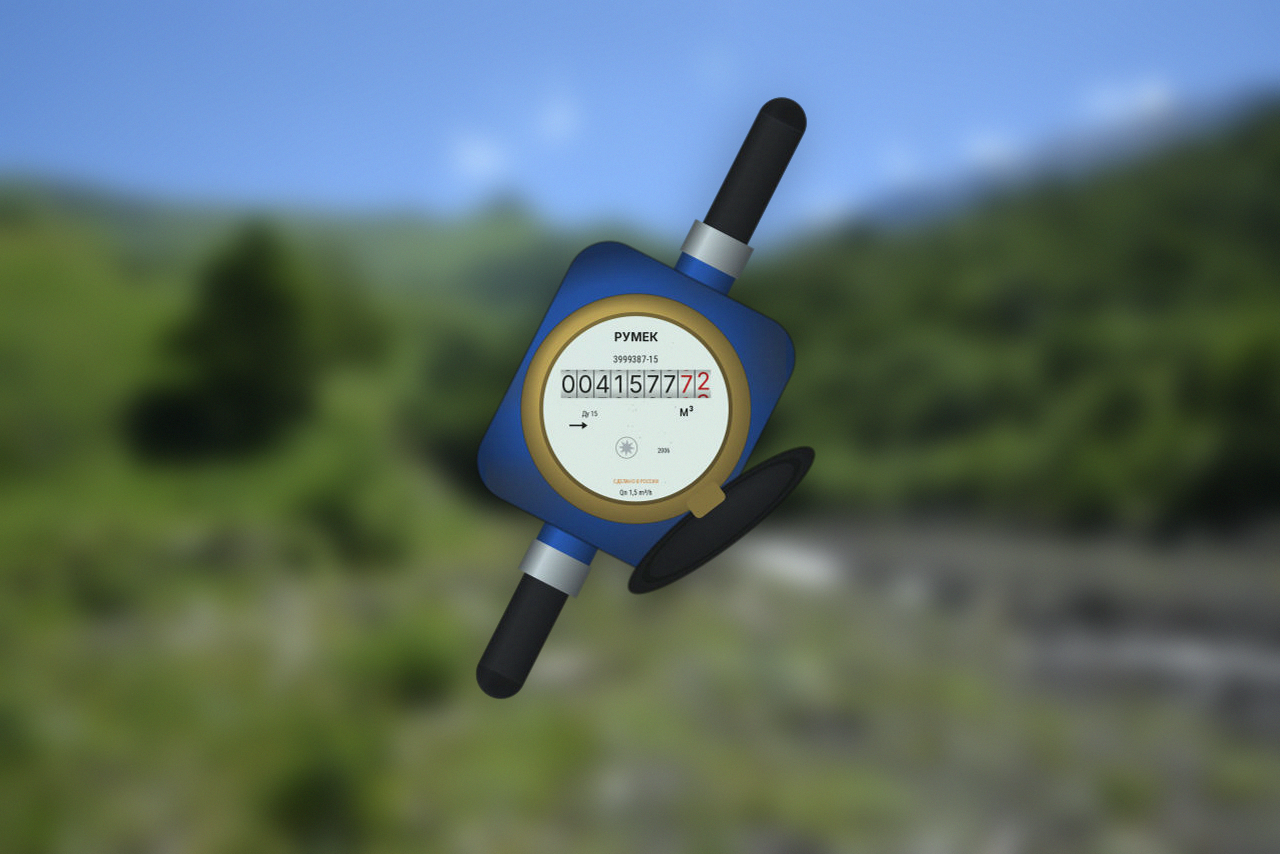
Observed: 41577.72 m³
